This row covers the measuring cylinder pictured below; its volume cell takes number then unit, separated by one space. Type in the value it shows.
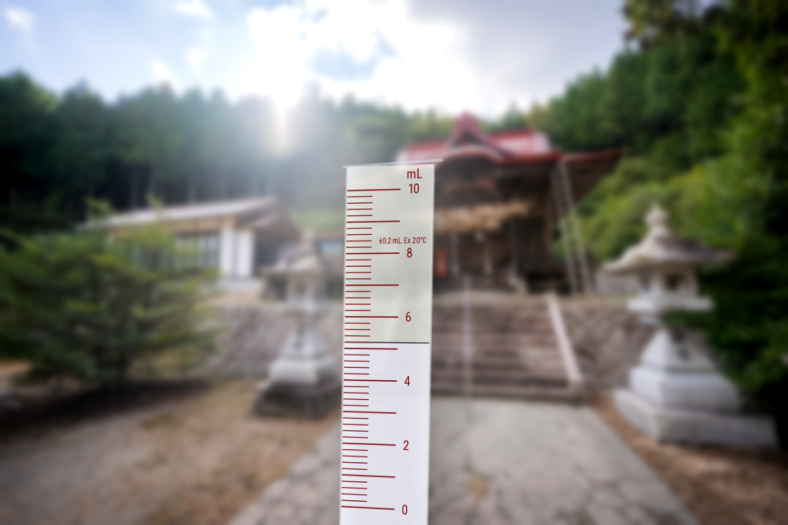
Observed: 5.2 mL
